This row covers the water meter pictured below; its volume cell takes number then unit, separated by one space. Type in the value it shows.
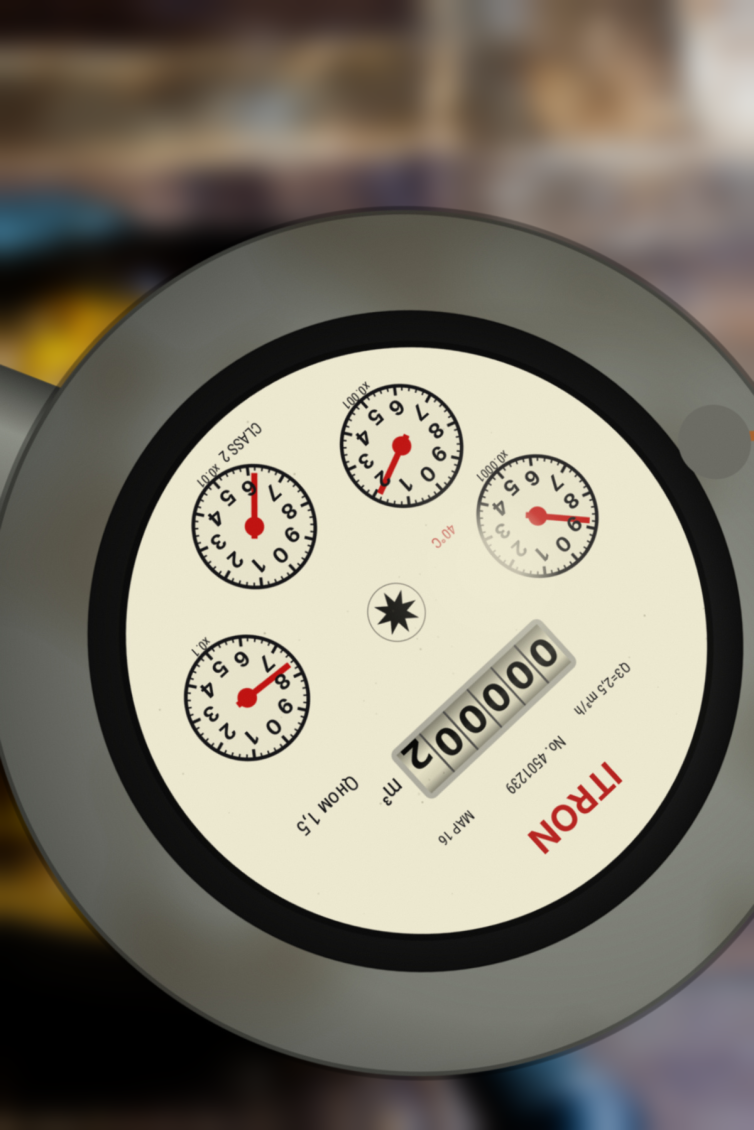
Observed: 1.7618 m³
